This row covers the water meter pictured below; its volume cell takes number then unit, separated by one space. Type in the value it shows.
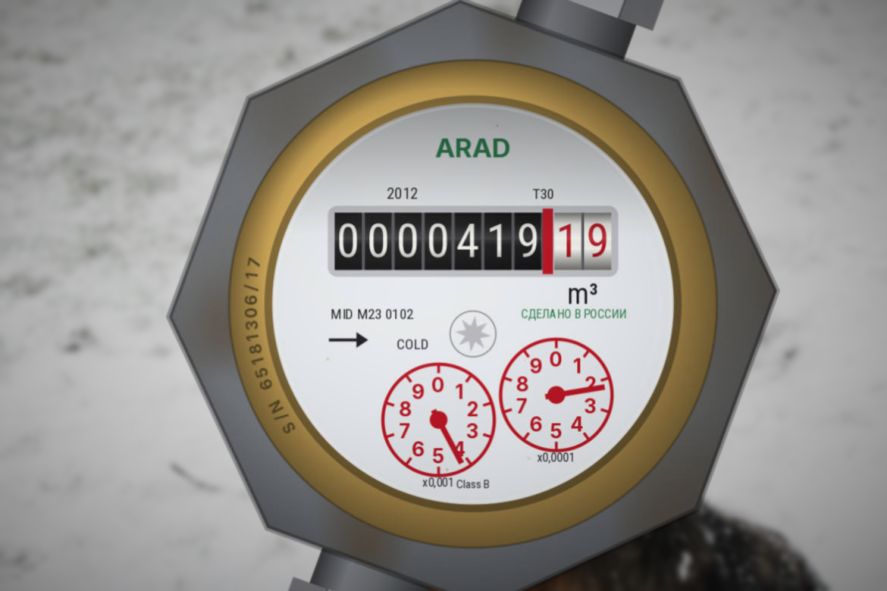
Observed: 419.1942 m³
